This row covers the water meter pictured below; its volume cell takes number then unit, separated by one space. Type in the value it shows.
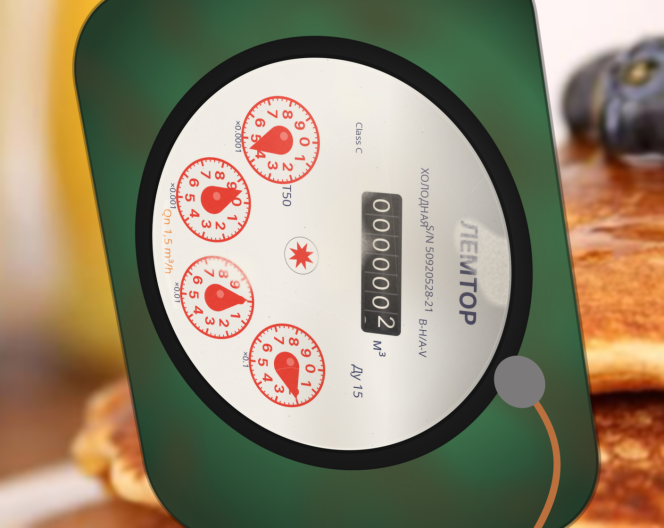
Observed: 2.1994 m³
